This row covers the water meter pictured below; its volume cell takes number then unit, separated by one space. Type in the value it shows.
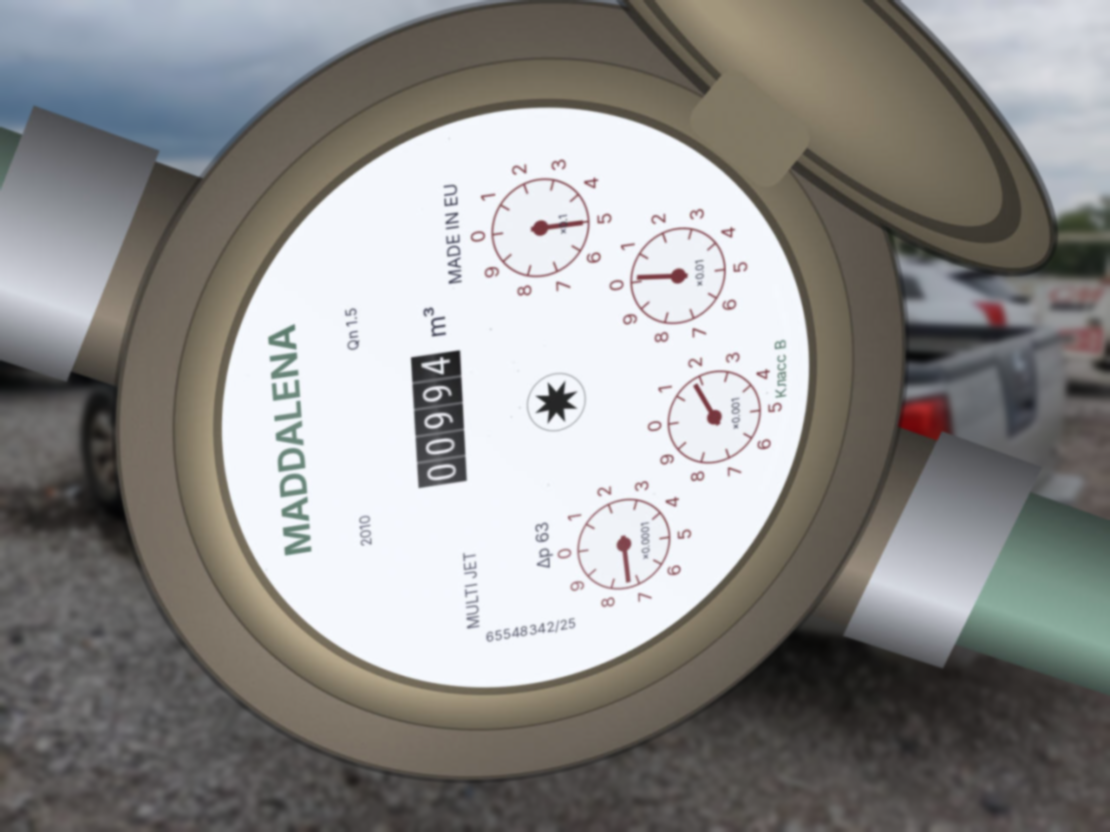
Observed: 994.5017 m³
